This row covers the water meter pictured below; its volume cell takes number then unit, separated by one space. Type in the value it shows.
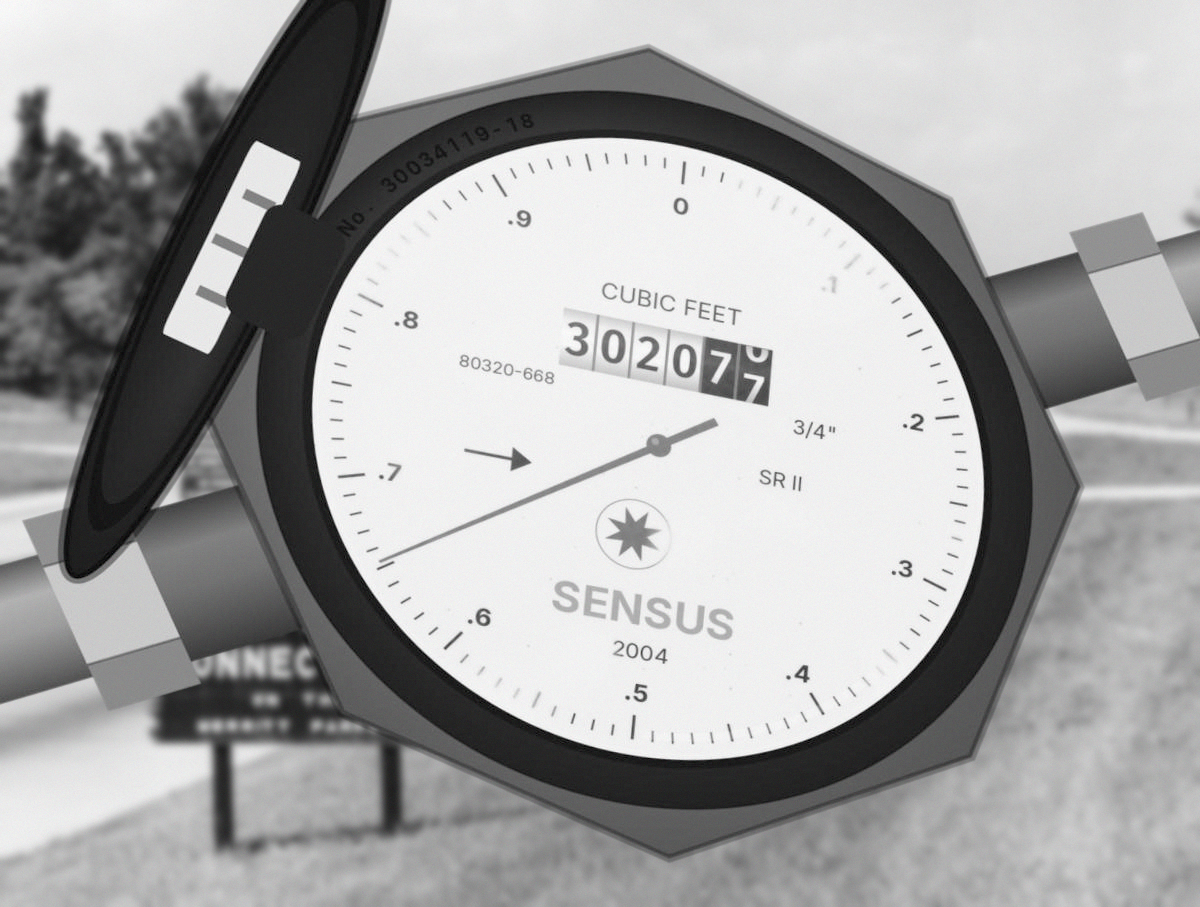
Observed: 302076.65 ft³
